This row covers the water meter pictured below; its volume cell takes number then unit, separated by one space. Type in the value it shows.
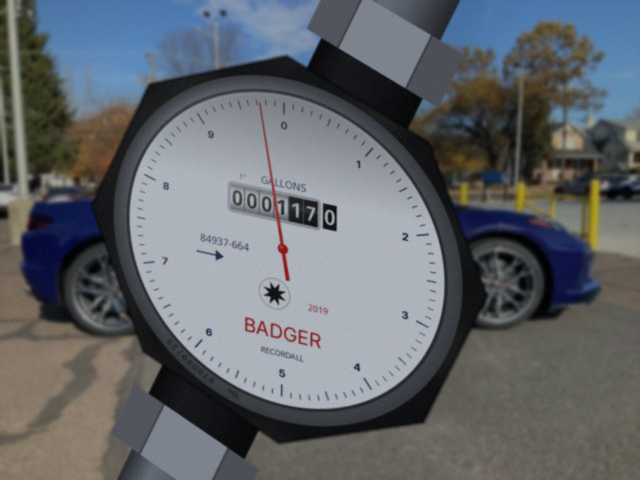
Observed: 1169.7 gal
